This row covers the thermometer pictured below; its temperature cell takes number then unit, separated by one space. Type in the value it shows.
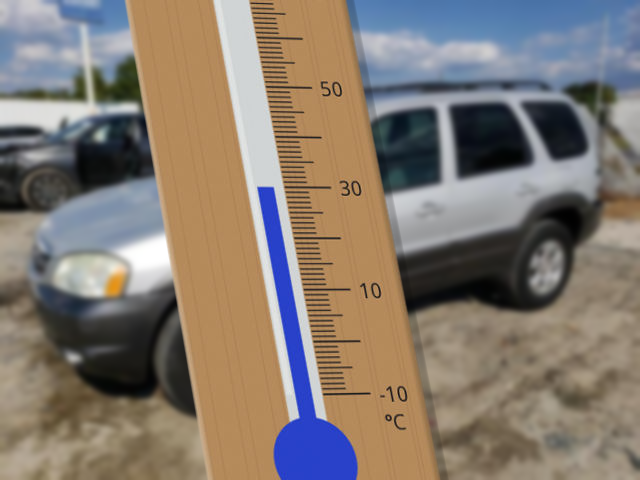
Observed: 30 °C
